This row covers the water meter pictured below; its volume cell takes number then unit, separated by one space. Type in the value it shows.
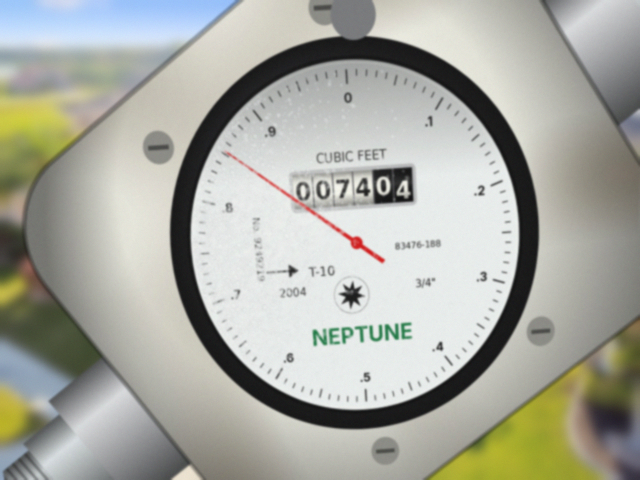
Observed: 7403.85 ft³
